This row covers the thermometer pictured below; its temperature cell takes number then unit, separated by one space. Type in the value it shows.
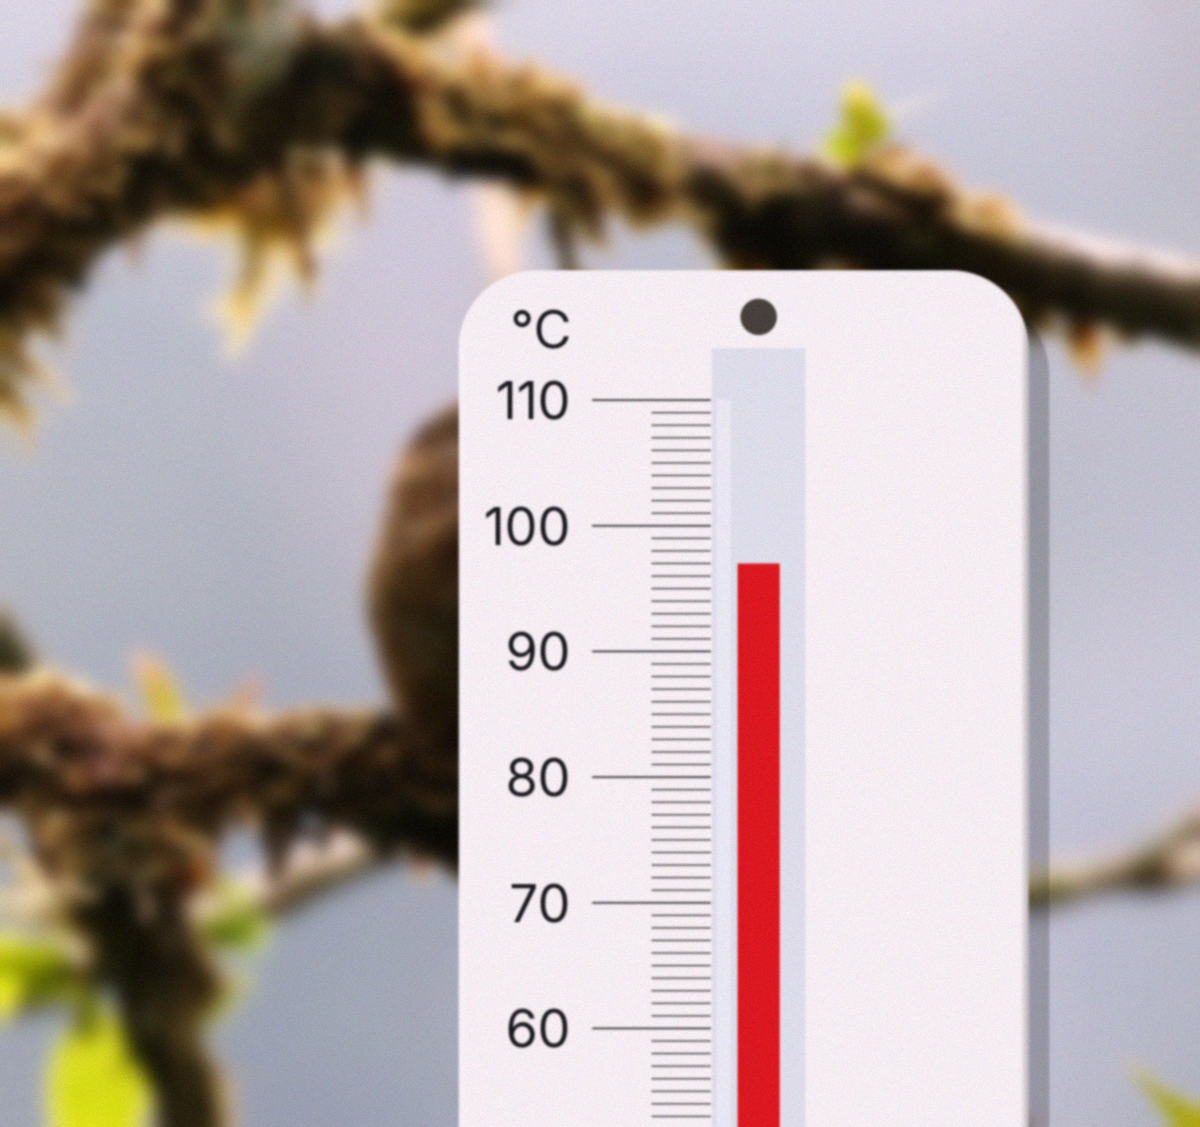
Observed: 97 °C
